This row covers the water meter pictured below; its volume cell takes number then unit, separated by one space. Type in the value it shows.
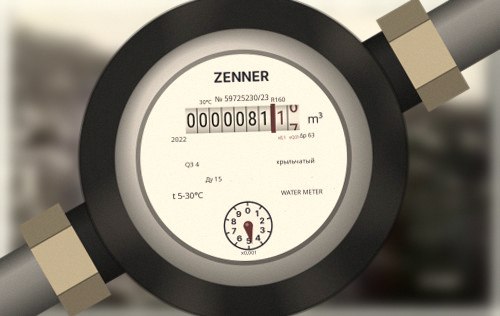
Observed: 81.164 m³
